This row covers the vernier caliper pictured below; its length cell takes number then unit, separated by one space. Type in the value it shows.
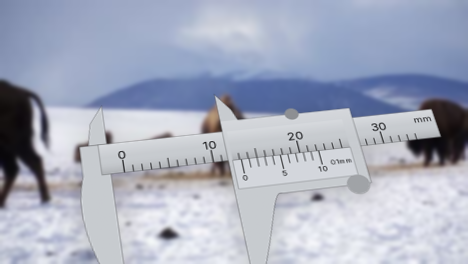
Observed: 13.2 mm
